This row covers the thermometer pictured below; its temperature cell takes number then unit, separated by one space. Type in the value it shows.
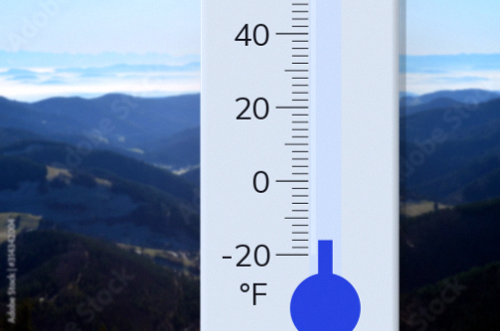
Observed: -16 °F
